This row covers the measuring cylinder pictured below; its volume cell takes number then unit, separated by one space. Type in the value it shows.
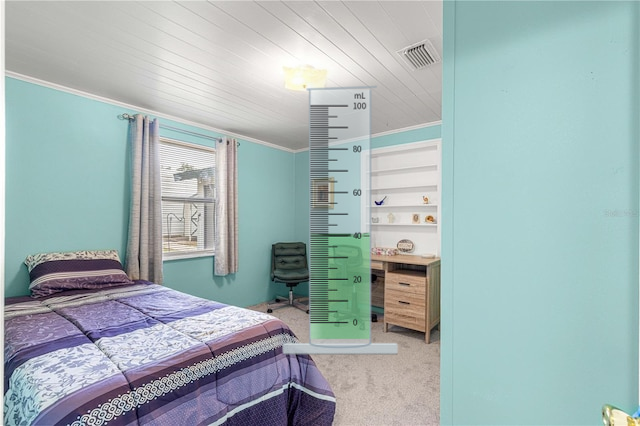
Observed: 40 mL
